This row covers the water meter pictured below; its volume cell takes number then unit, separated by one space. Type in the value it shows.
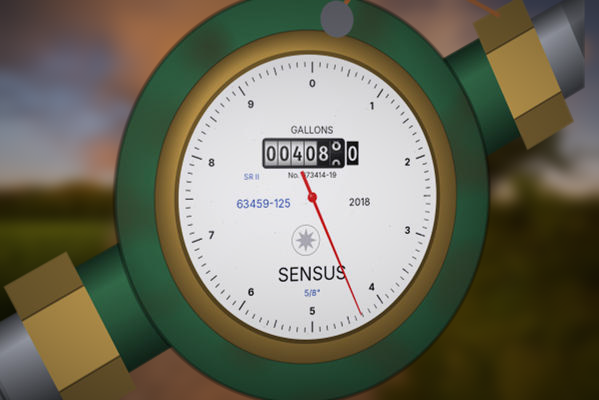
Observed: 40884.3 gal
